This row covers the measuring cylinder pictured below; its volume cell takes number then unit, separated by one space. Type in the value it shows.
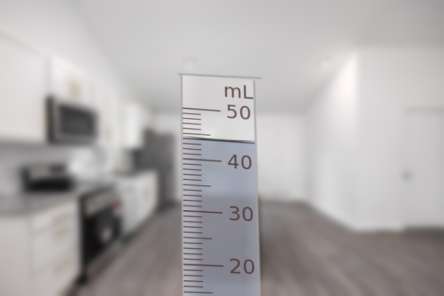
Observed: 44 mL
